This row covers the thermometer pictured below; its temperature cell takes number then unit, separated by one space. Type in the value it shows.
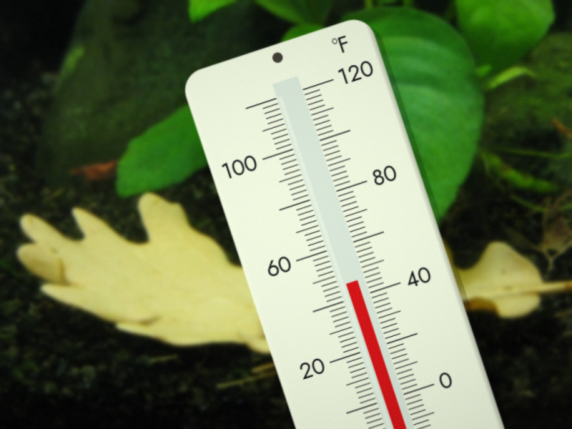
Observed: 46 °F
